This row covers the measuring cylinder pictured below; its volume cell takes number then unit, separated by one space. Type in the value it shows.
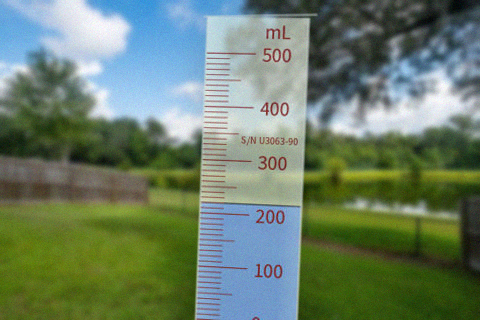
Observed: 220 mL
